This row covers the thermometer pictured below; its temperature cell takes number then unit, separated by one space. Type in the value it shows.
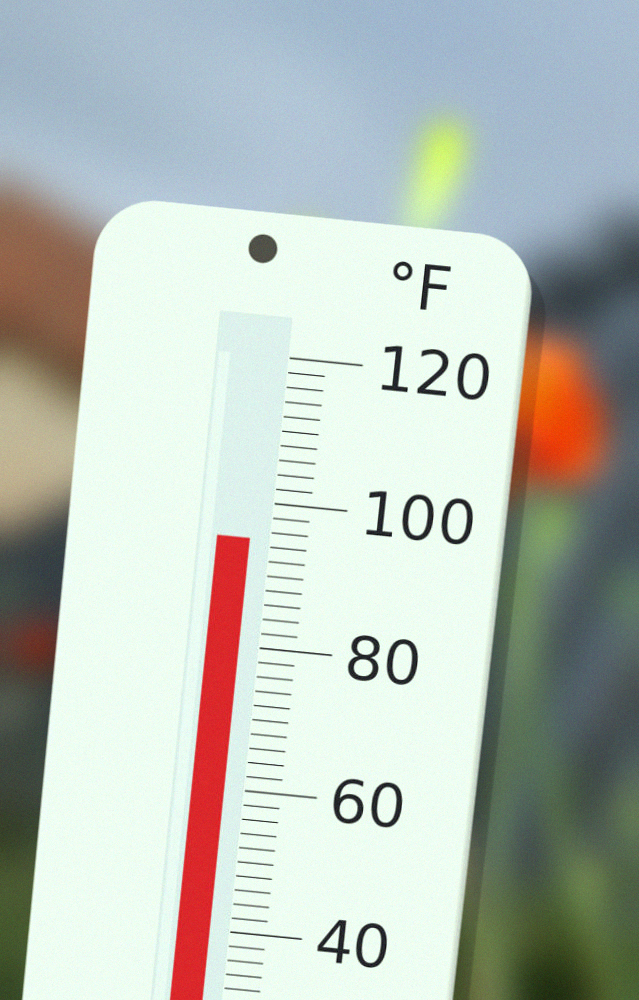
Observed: 95 °F
